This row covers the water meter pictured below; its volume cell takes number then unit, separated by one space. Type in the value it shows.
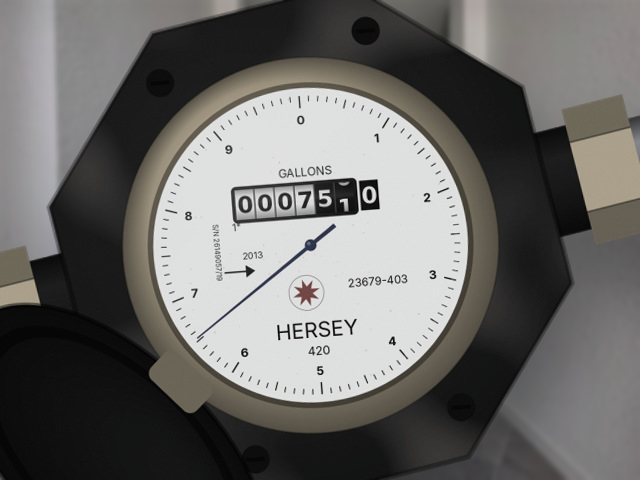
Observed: 7506.5 gal
